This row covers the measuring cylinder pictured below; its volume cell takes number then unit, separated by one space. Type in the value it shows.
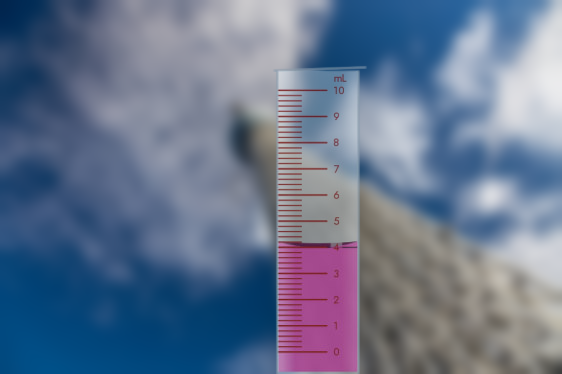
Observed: 4 mL
